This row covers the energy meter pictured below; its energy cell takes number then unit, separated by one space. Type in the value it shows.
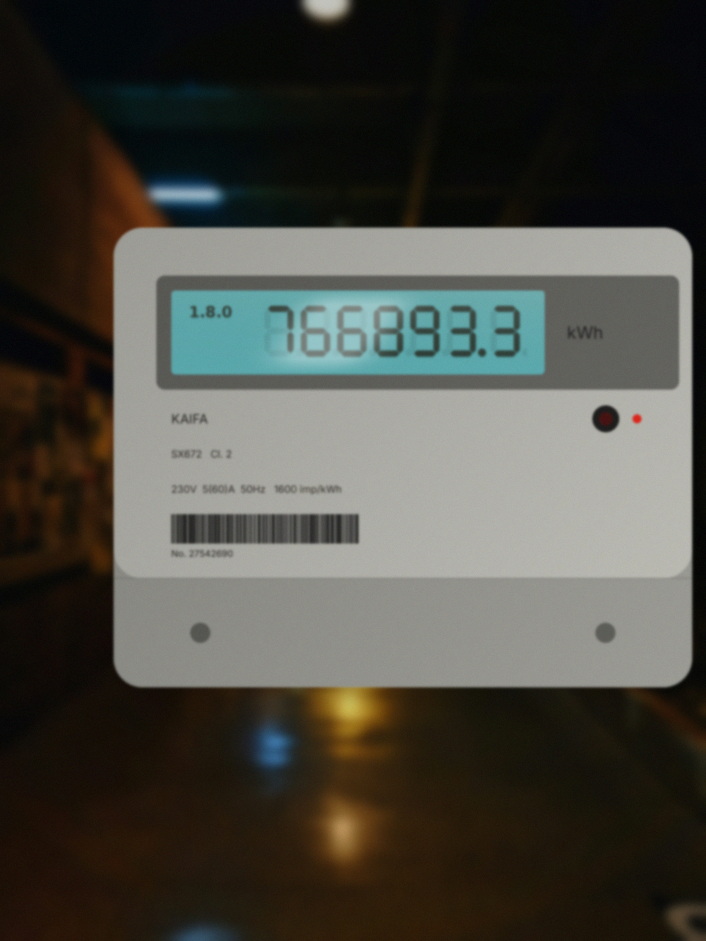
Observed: 766893.3 kWh
